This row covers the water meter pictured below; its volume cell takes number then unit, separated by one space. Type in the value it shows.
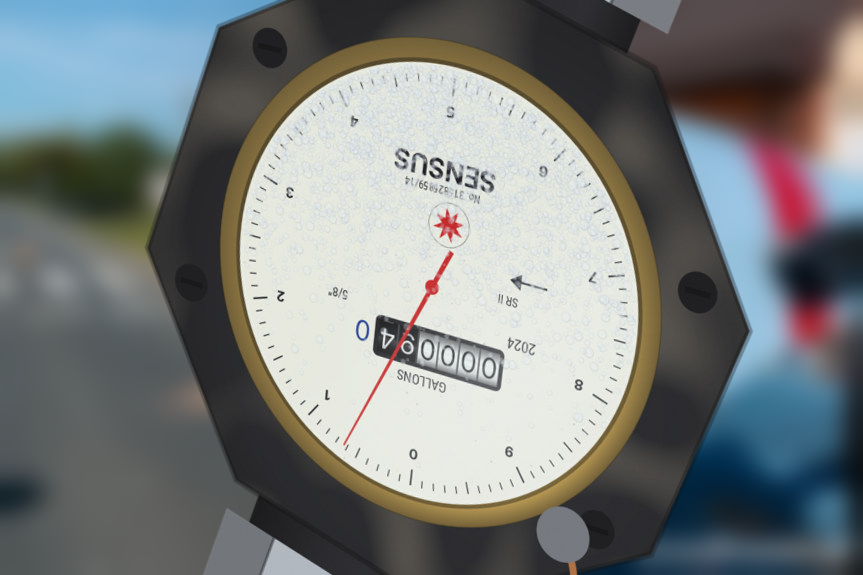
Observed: 940.6 gal
